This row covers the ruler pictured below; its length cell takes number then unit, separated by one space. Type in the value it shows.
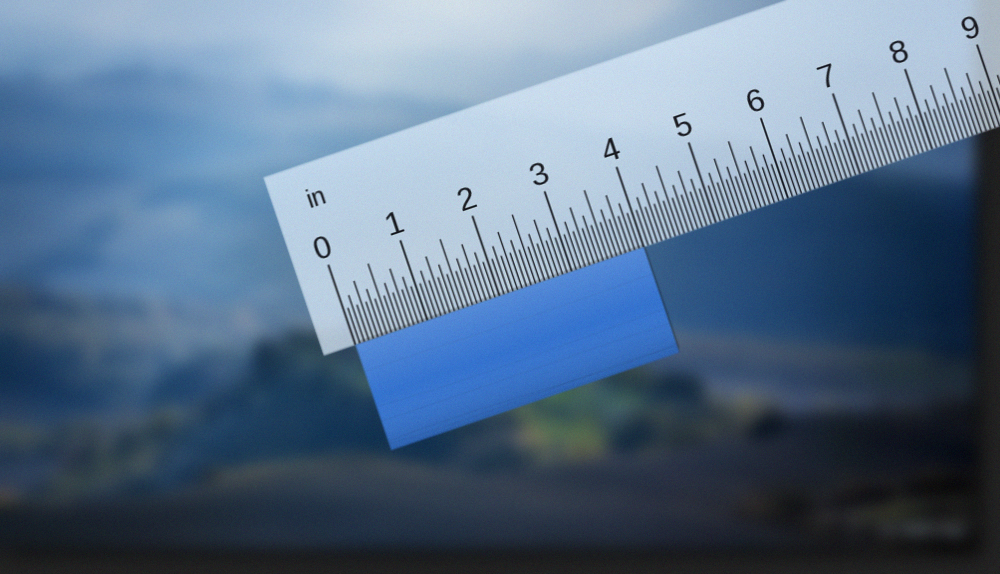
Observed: 4 in
